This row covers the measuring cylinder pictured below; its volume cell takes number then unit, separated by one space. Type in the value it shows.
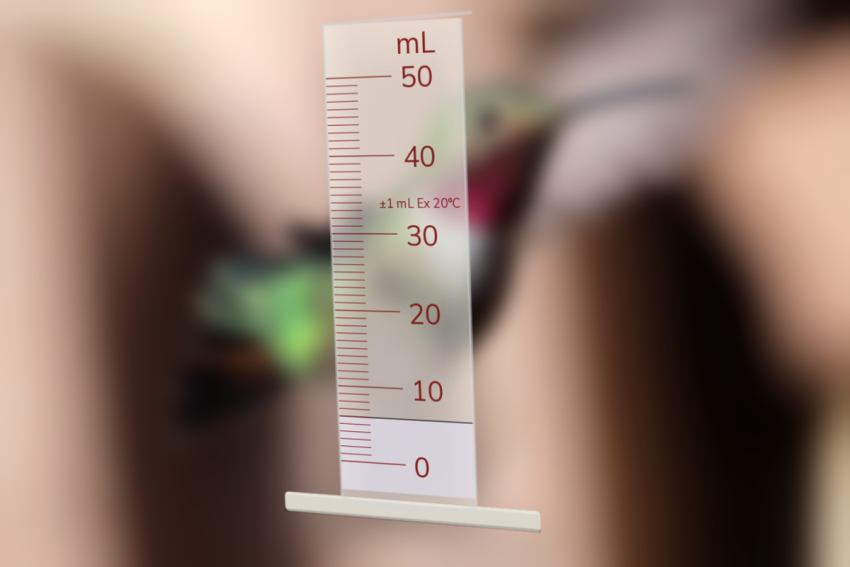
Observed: 6 mL
